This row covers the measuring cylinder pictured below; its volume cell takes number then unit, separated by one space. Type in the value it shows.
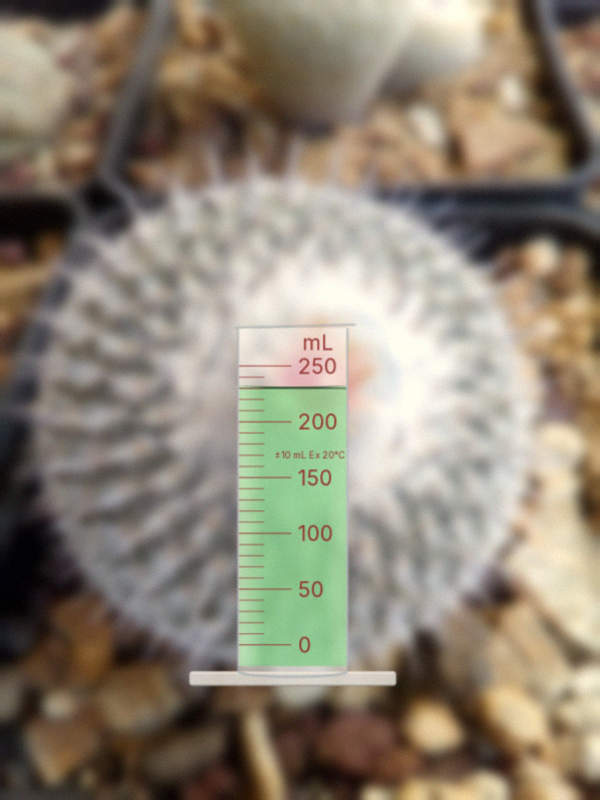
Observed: 230 mL
